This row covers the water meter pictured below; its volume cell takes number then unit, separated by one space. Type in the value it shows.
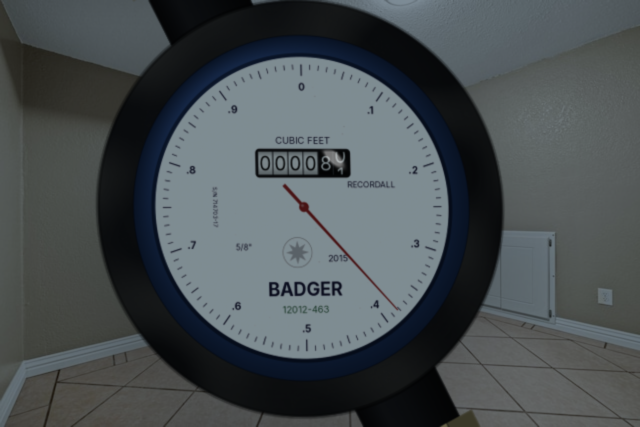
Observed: 80.38 ft³
